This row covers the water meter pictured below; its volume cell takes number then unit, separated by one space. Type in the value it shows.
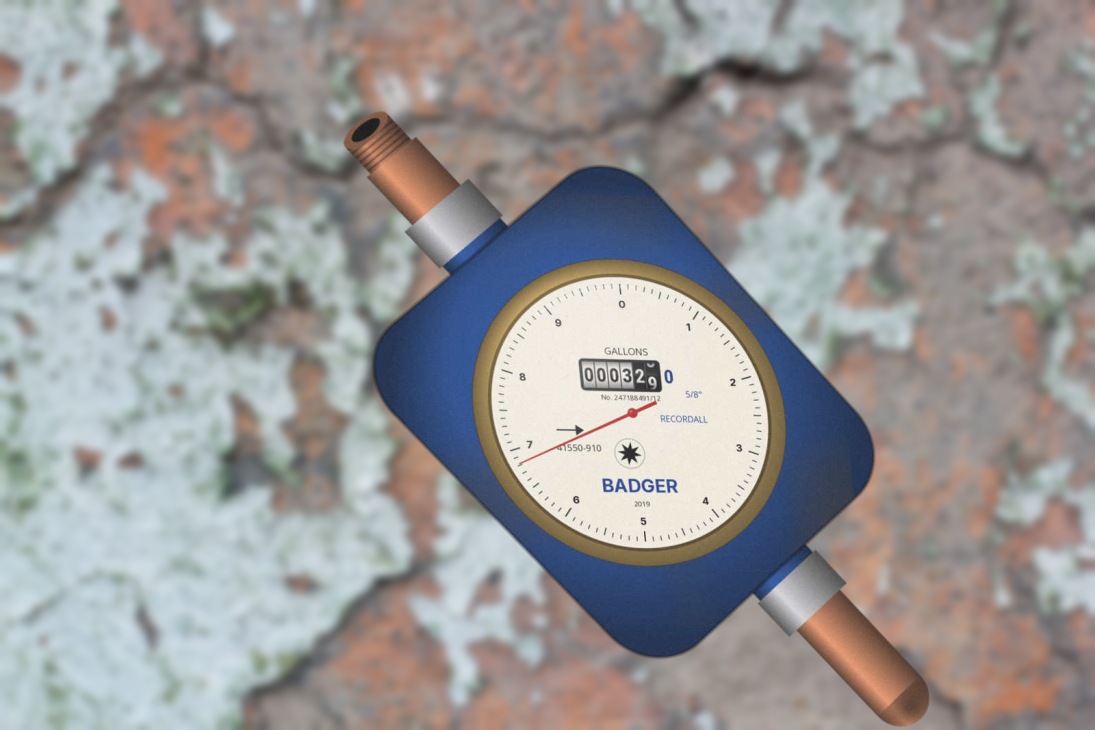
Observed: 3286.8 gal
